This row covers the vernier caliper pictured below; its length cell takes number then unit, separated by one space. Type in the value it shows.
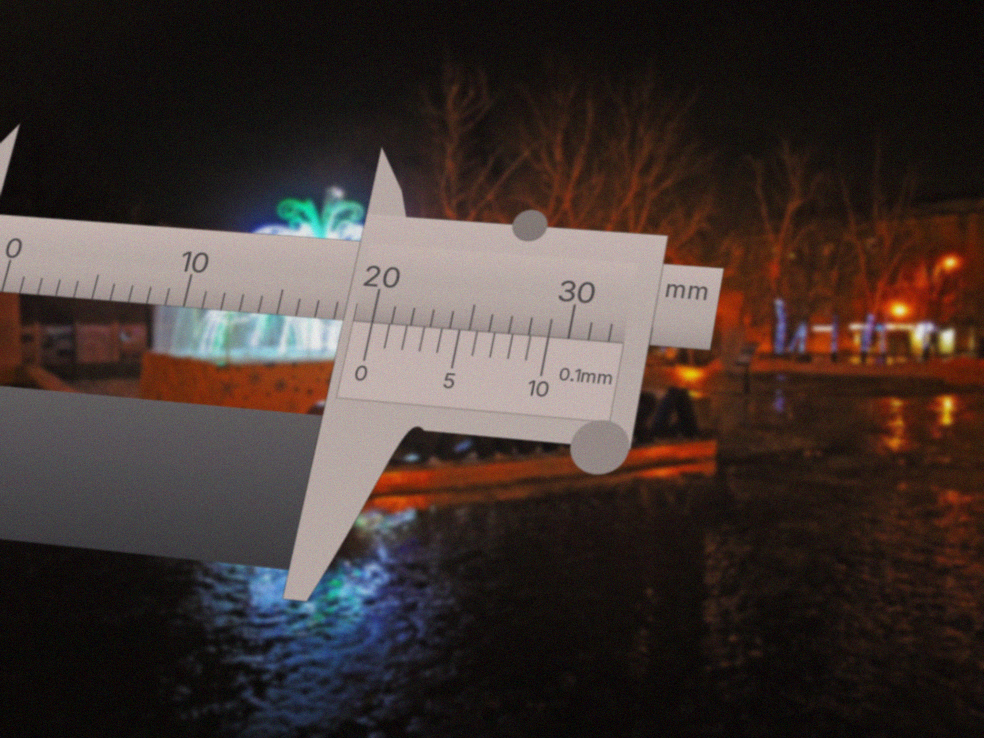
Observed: 20.0 mm
